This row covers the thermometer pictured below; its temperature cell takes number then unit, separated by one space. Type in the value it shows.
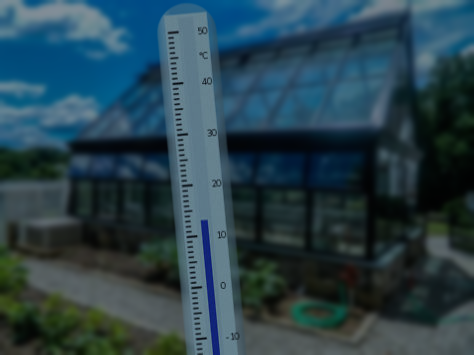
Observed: 13 °C
